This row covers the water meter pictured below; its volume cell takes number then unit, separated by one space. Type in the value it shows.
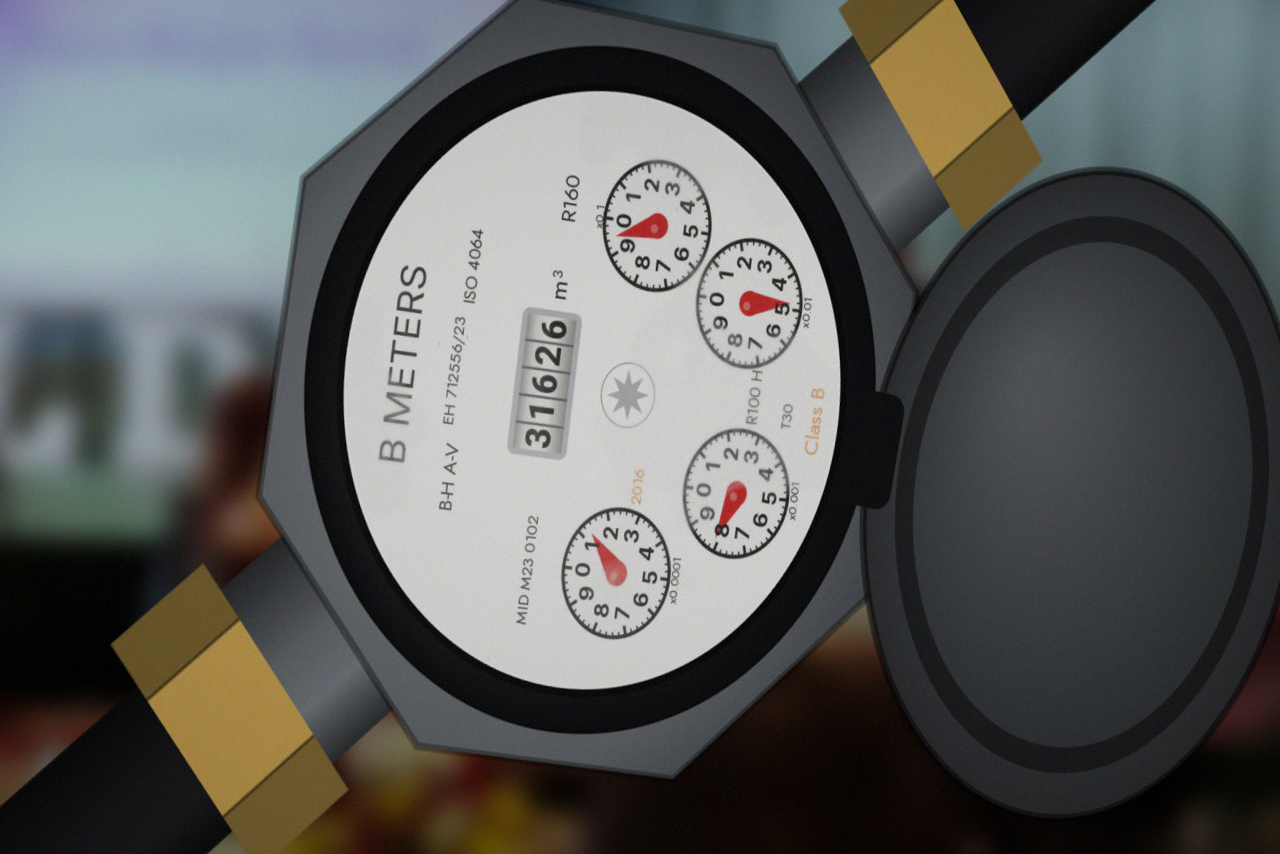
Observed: 31625.9481 m³
